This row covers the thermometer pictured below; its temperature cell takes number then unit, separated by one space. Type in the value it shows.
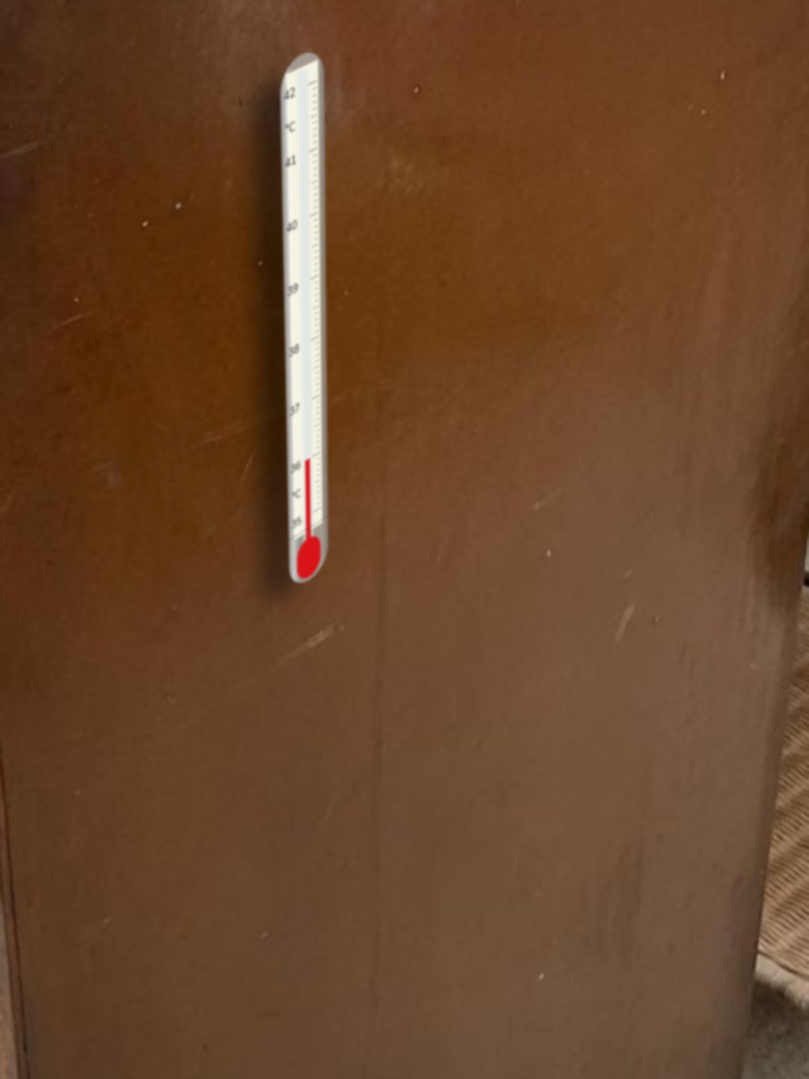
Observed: 36 °C
